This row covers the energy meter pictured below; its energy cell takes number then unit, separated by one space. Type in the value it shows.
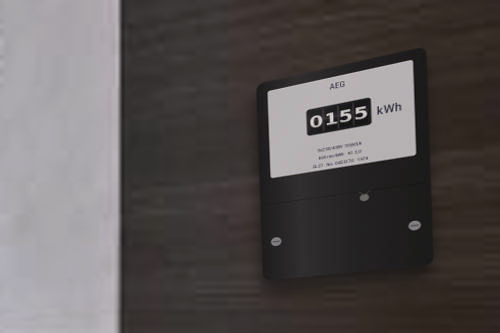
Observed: 155 kWh
